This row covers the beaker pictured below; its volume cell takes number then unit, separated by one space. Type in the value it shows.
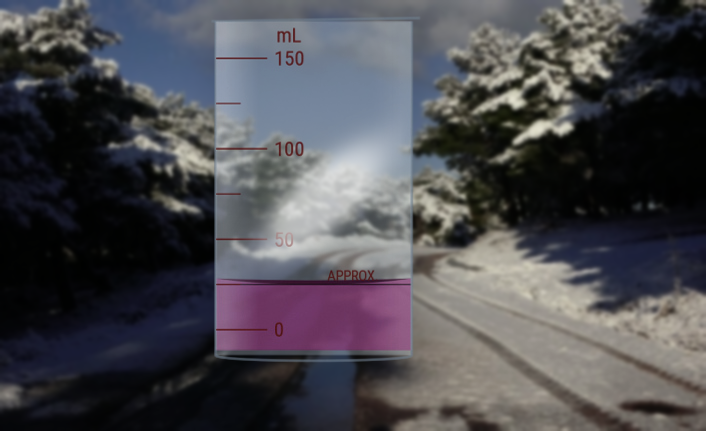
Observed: 25 mL
